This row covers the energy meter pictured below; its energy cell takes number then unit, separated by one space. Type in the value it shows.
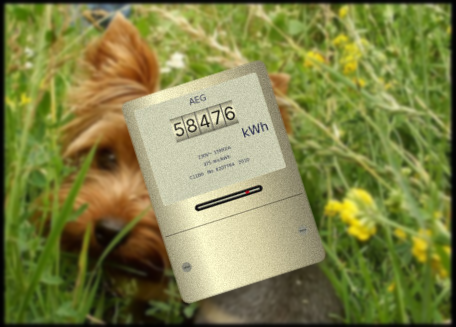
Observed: 58476 kWh
